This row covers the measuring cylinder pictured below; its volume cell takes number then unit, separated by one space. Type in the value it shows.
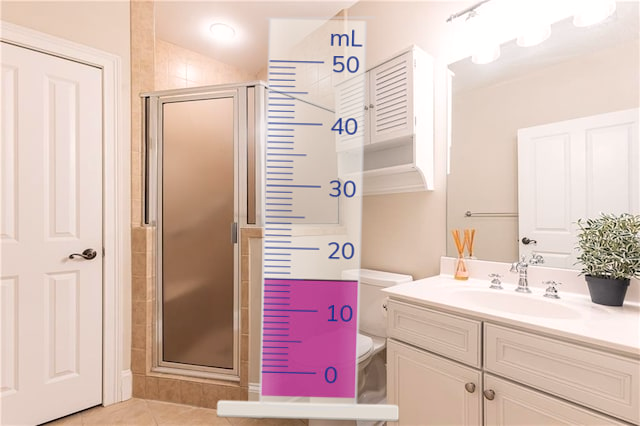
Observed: 15 mL
